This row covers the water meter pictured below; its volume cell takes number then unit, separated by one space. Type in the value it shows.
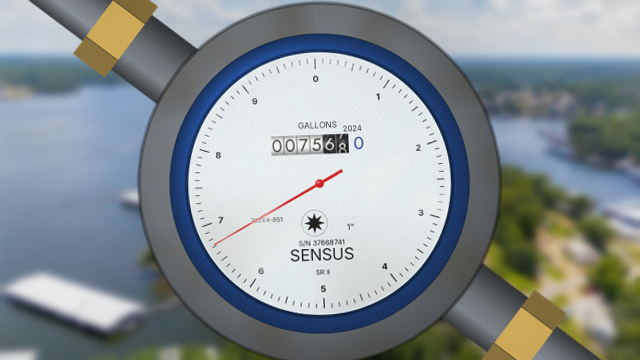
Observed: 75676.7 gal
